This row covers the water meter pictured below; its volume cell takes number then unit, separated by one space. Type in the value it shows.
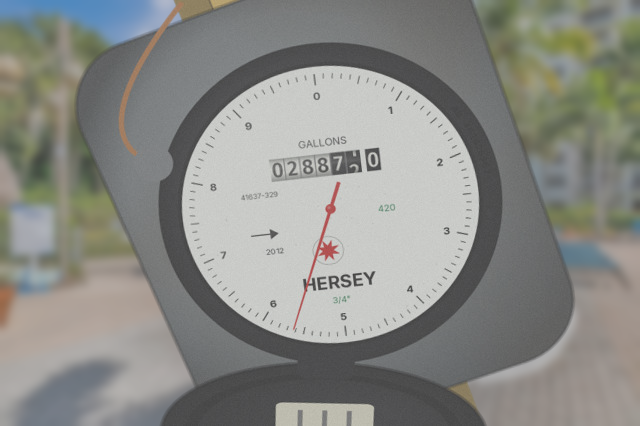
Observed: 288715.6 gal
